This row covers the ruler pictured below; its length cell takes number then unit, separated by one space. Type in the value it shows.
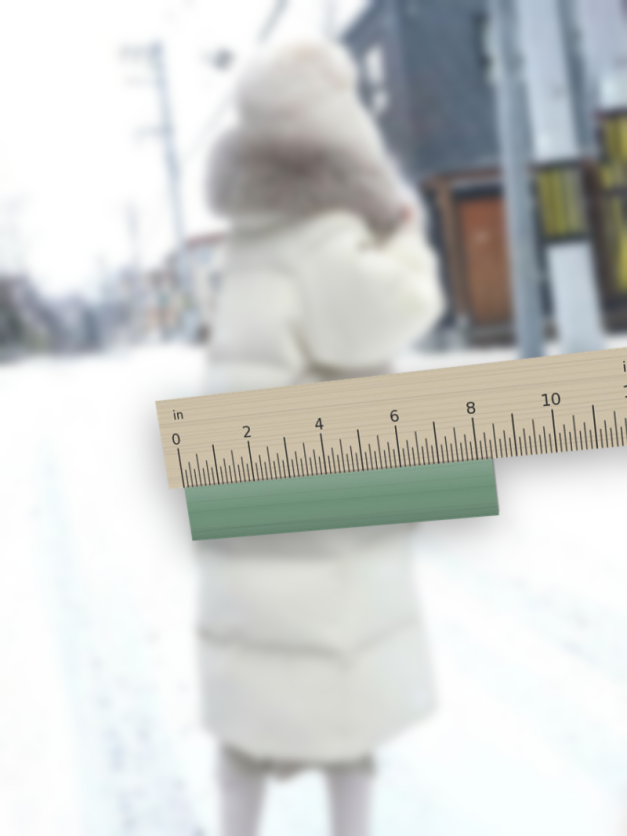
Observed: 8.375 in
